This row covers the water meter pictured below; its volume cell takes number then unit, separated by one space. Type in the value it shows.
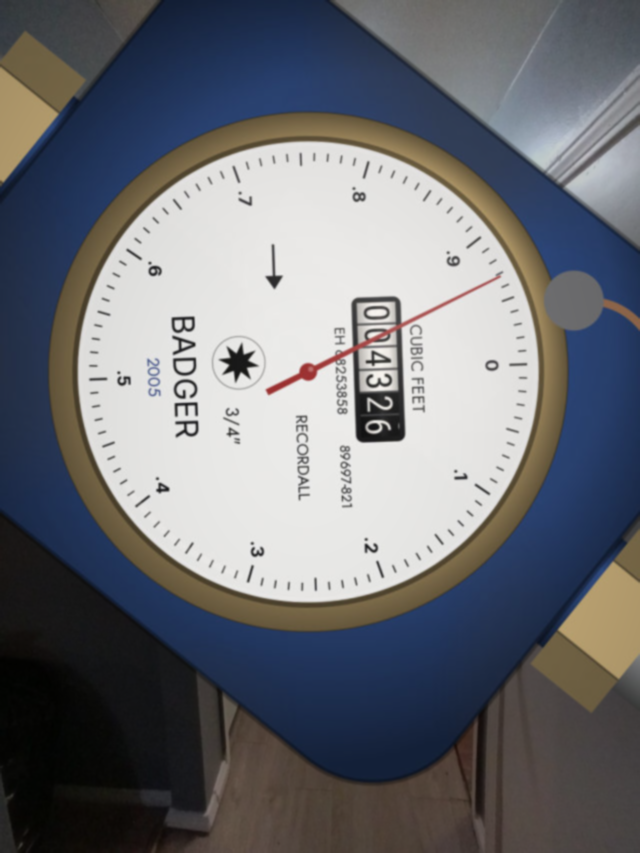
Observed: 4325.93 ft³
